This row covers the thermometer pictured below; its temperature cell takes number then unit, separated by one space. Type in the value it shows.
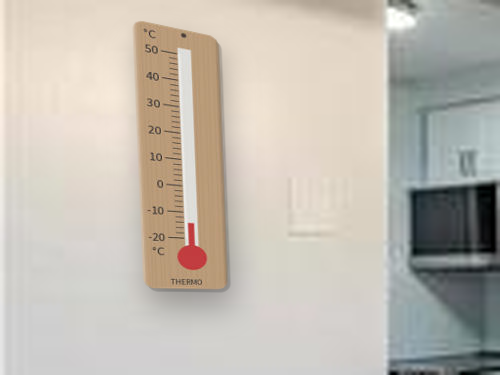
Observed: -14 °C
